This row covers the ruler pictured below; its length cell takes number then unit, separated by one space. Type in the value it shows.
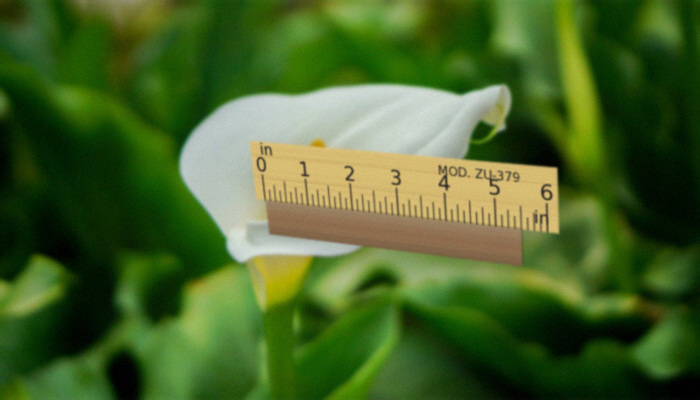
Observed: 5.5 in
